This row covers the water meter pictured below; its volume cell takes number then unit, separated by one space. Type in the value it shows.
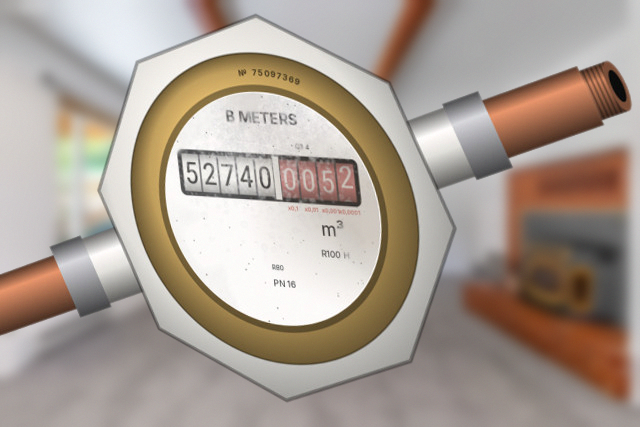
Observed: 52740.0052 m³
